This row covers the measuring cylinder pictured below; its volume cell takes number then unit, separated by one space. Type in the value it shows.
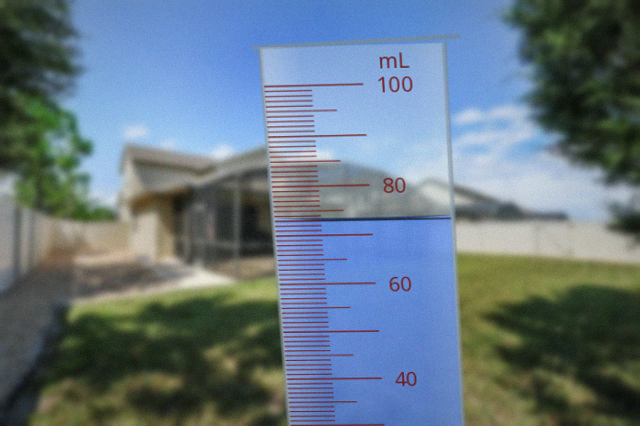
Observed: 73 mL
